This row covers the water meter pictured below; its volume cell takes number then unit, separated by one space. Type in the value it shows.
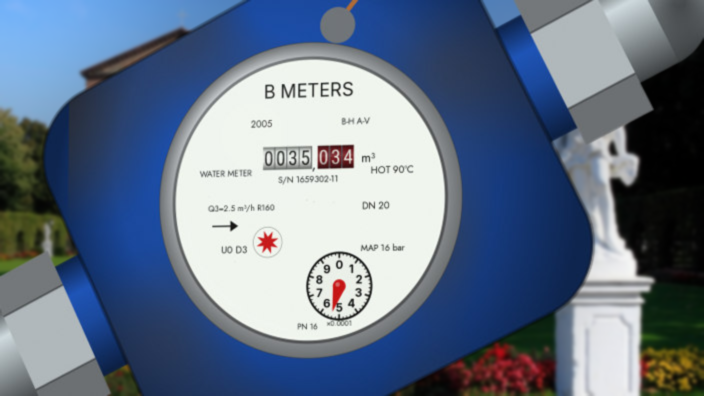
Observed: 35.0345 m³
